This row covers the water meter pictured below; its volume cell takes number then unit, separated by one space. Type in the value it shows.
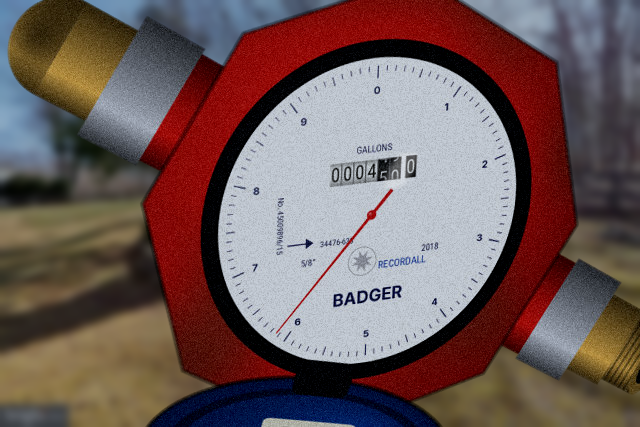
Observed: 4496.1 gal
